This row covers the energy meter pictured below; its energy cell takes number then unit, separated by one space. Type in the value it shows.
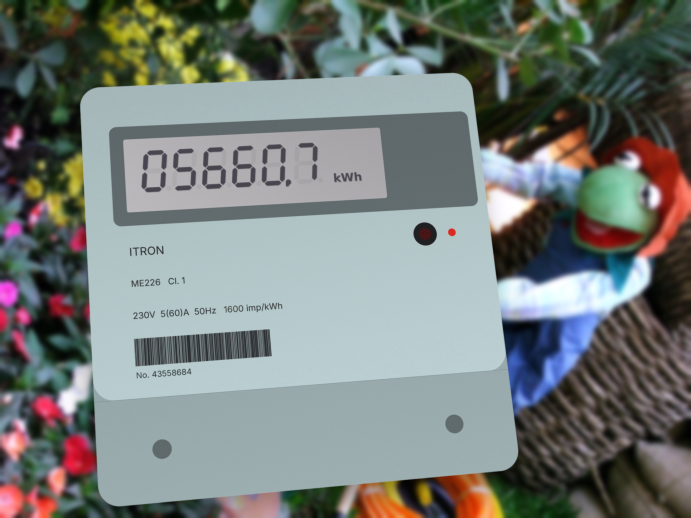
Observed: 5660.7 kWh
